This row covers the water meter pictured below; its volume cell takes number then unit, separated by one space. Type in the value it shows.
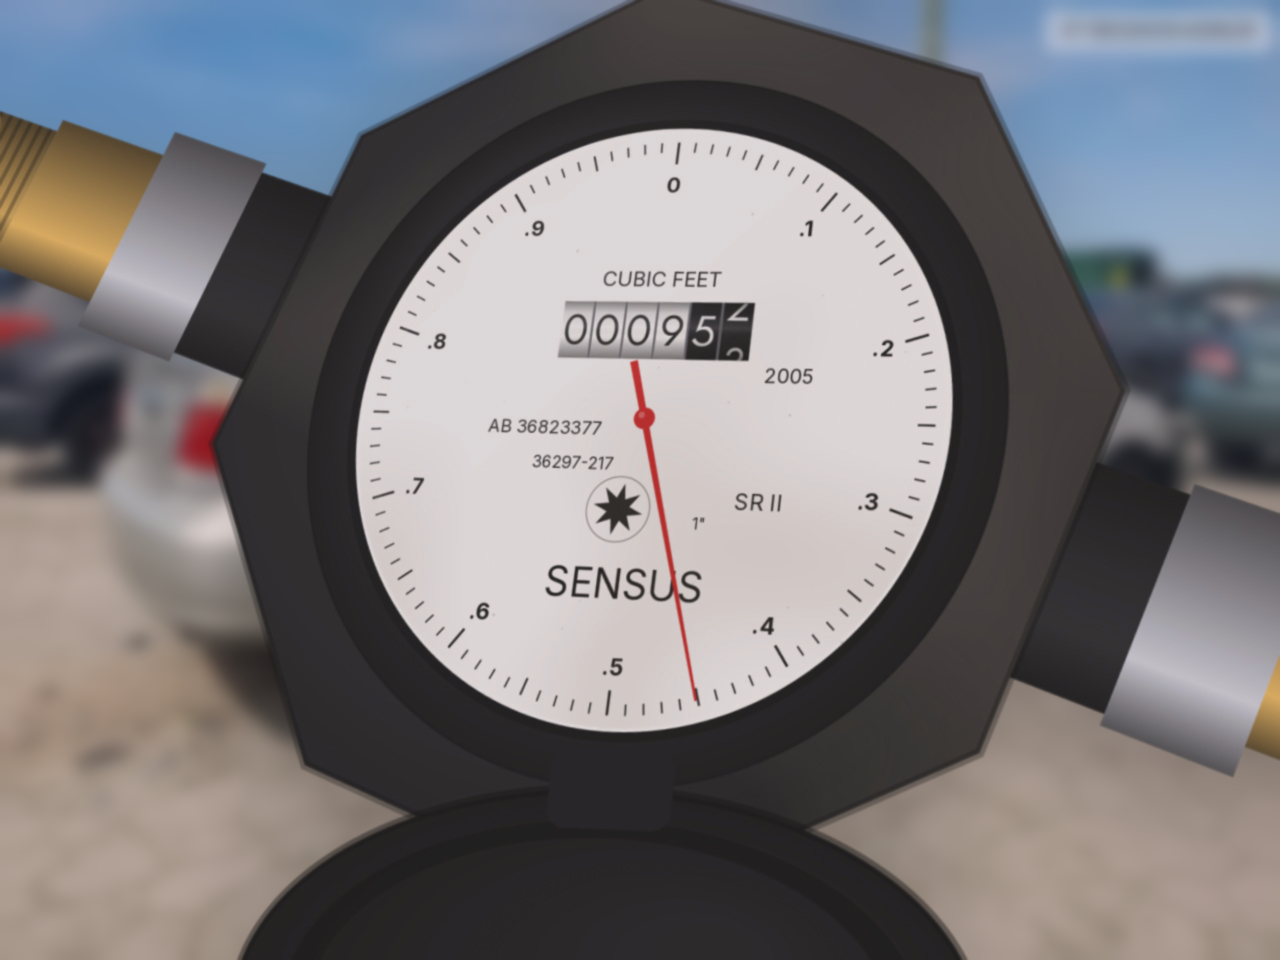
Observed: 952.45 ft³
